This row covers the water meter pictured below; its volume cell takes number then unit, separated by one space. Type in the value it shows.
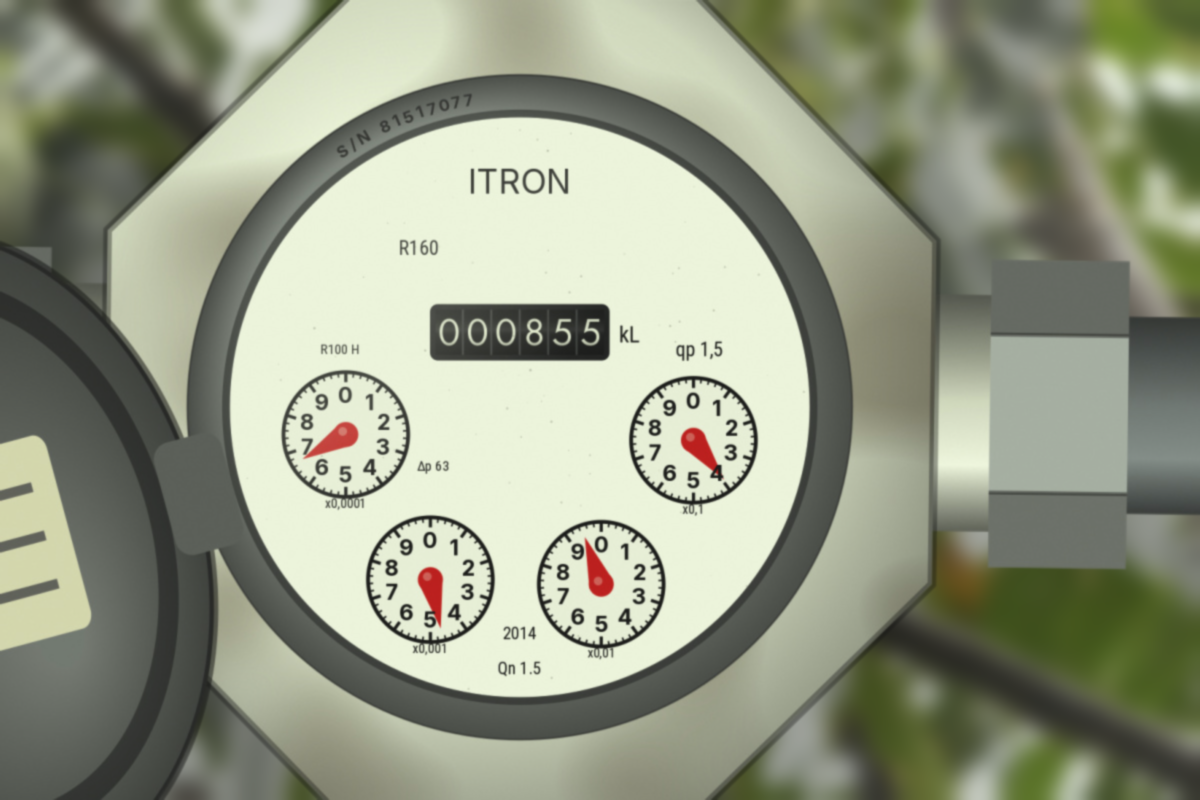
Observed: 855.3946 kL
